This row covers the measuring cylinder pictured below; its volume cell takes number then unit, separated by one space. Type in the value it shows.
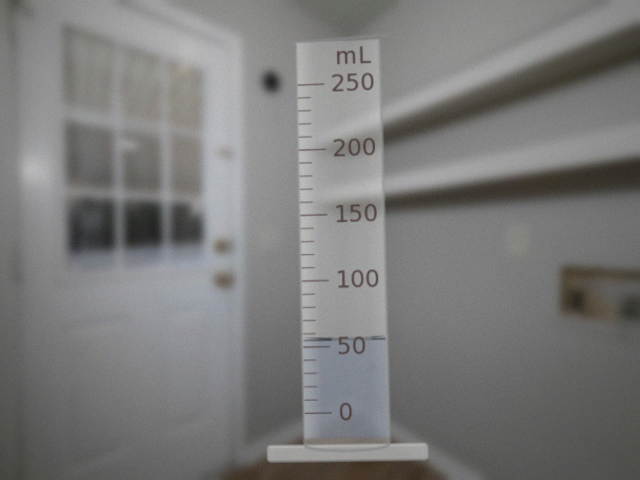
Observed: 55 mL
